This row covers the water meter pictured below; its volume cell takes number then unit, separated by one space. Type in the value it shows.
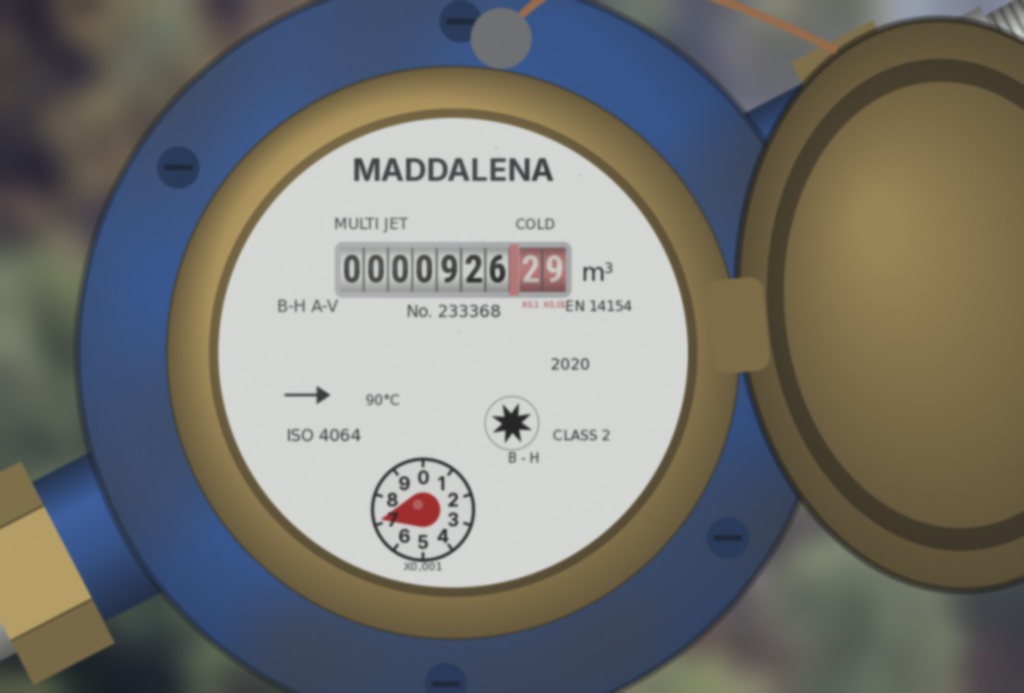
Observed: 926.297 m³
